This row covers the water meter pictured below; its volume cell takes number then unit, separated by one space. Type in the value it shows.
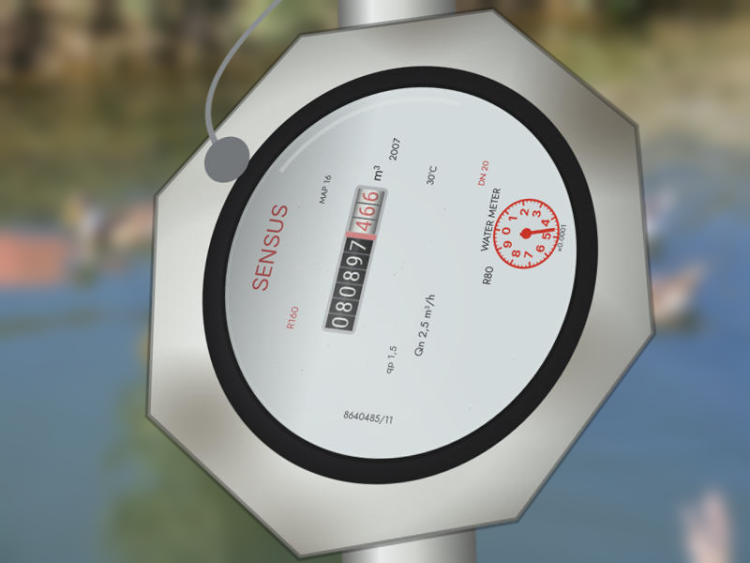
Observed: 80897.4664 m³
